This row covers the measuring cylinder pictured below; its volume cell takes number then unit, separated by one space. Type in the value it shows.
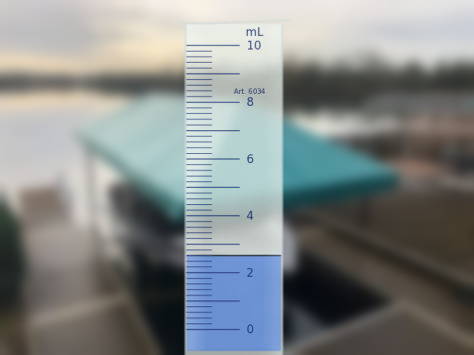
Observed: 2.6 mL
